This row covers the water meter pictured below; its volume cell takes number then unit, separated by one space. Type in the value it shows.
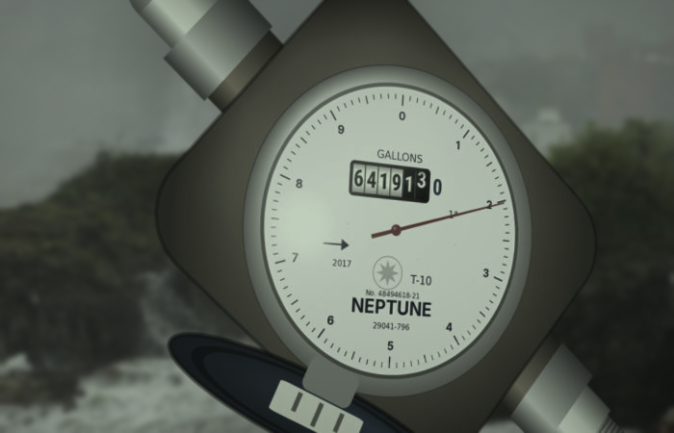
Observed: 6419132.0 gal
